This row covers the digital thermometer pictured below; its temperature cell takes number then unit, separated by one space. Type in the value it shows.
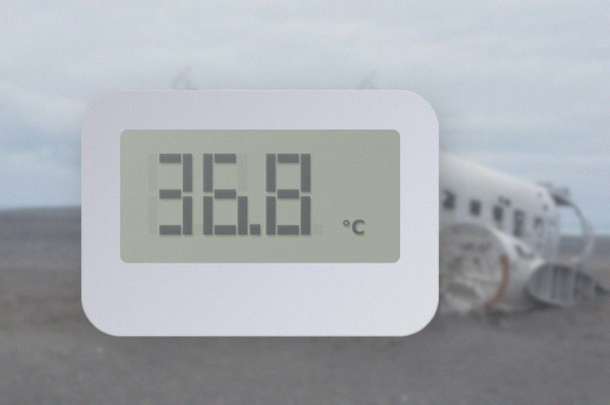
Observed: 36.8 °C
